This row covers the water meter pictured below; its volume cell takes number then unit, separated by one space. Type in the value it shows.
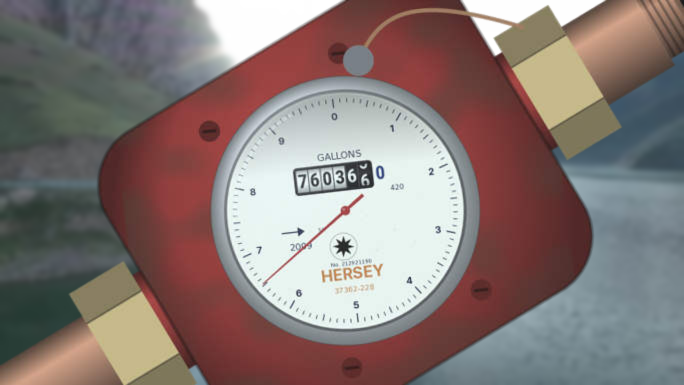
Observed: 7603656.5 gal
